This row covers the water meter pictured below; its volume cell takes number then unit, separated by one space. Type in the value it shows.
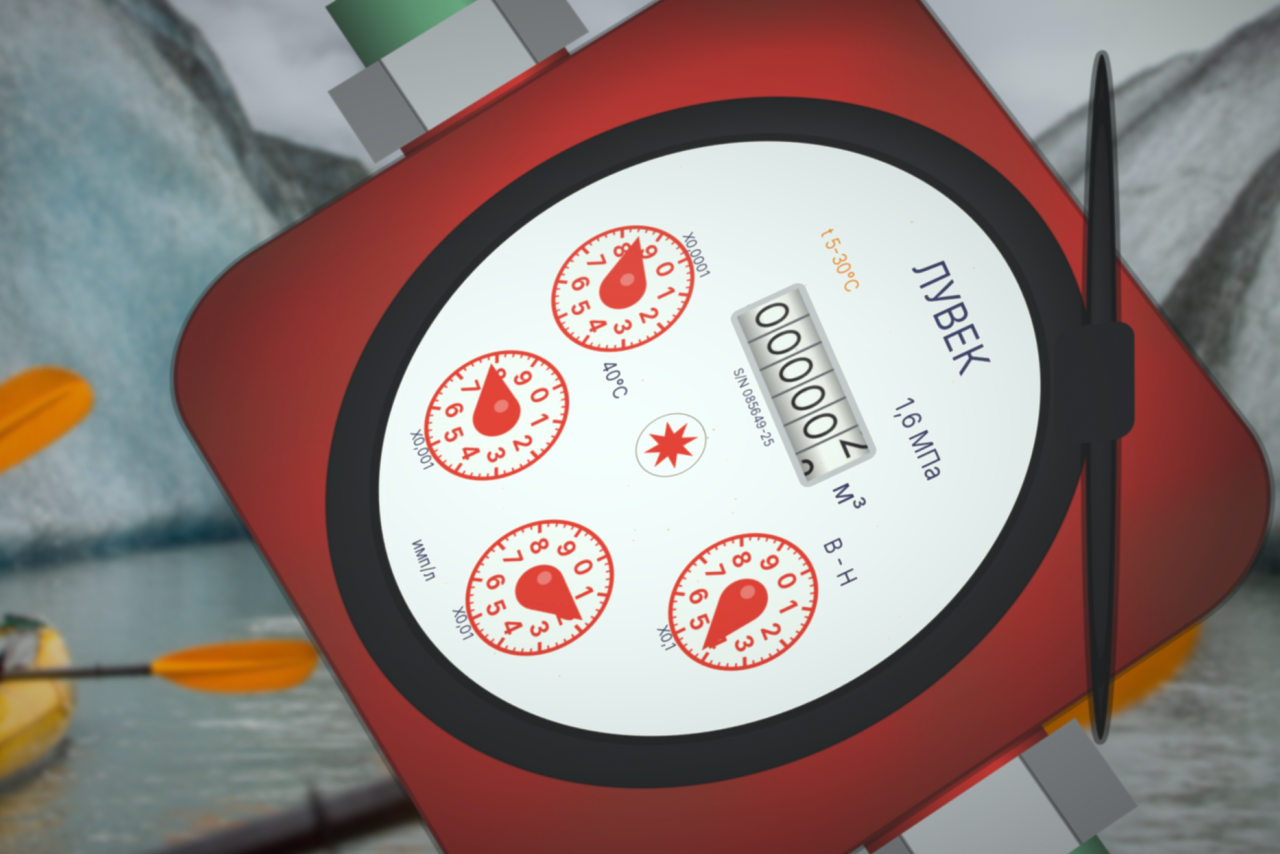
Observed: 2.4178 m³
